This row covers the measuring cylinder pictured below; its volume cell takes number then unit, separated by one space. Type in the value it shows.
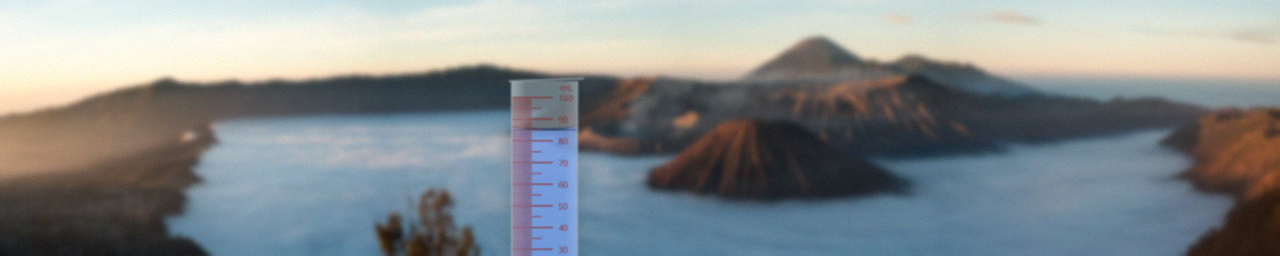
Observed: 85 mL
